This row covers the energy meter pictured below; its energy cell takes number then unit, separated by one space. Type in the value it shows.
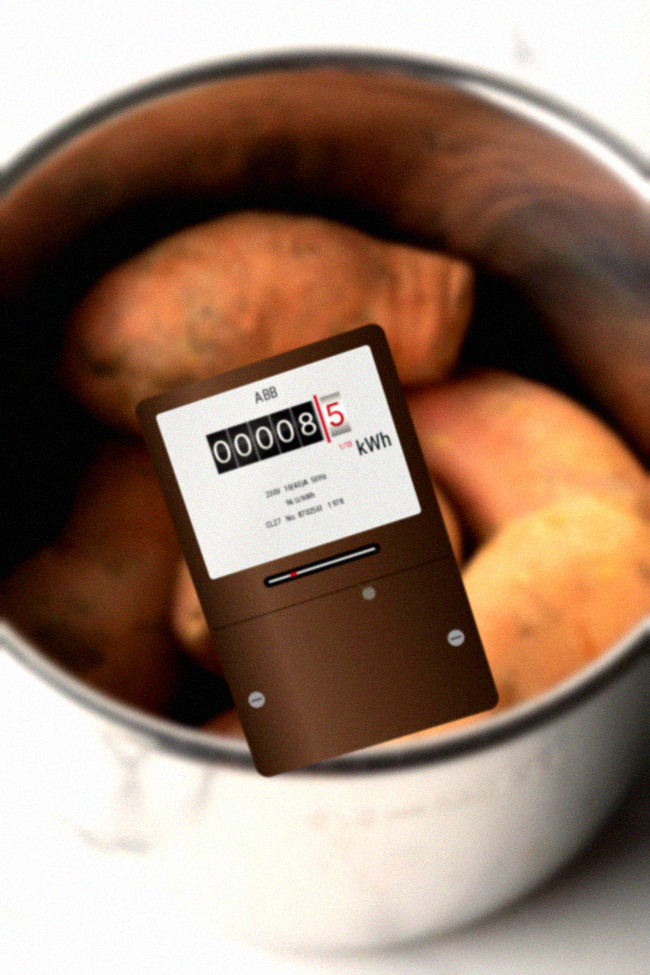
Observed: 8.5 kWh
